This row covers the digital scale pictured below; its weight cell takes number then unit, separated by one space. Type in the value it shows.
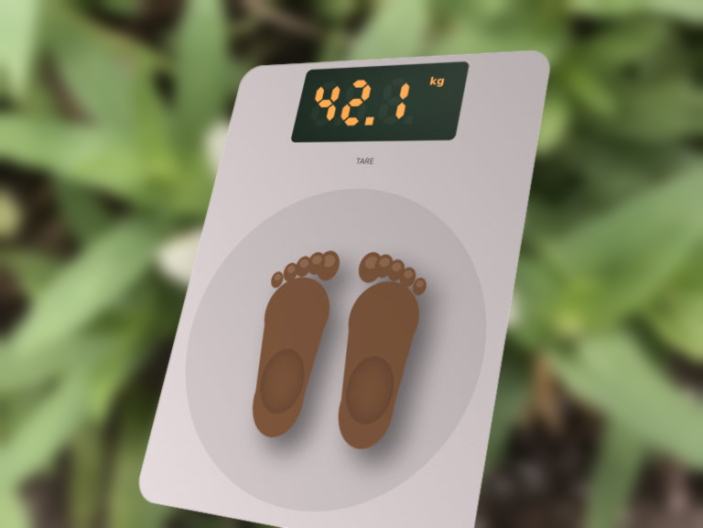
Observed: 42.1 kg
